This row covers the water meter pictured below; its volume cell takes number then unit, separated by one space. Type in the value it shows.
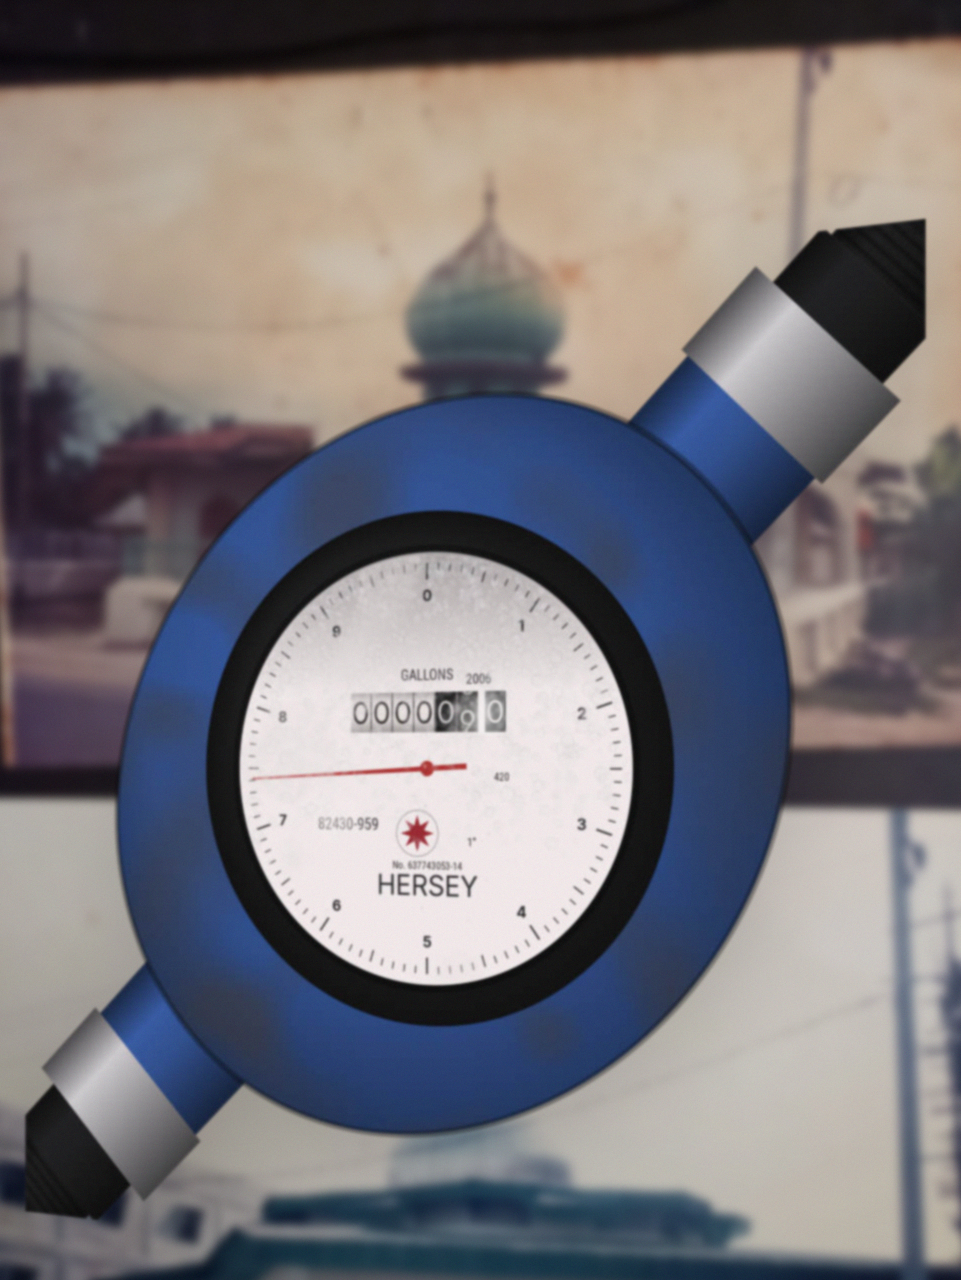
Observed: 87.4 gal
